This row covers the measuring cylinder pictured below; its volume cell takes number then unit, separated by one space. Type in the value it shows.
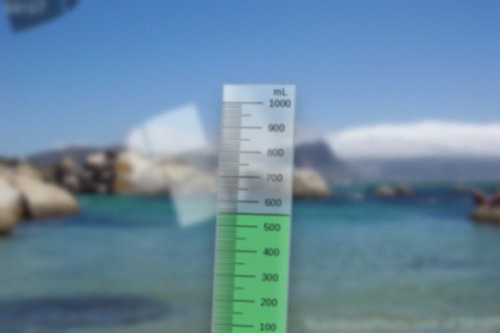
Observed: 550 mL
